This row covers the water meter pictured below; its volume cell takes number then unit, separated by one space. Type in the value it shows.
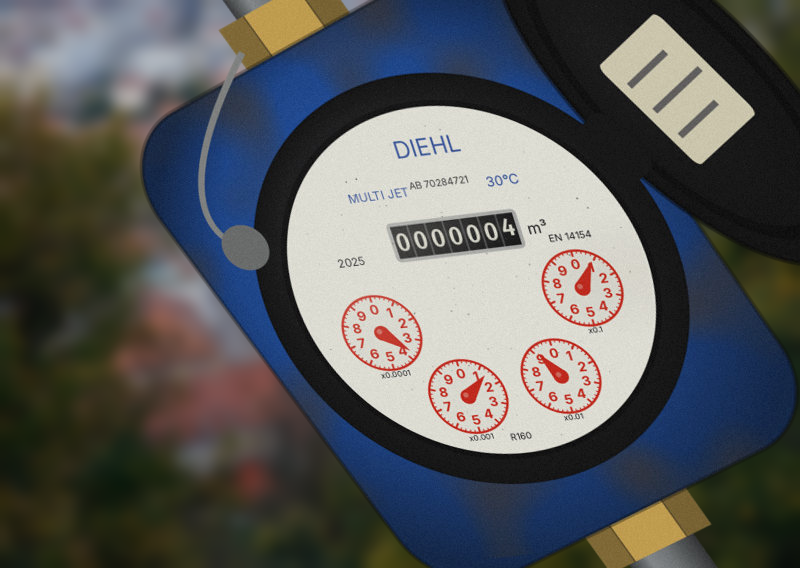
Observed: 4.0913 m³
